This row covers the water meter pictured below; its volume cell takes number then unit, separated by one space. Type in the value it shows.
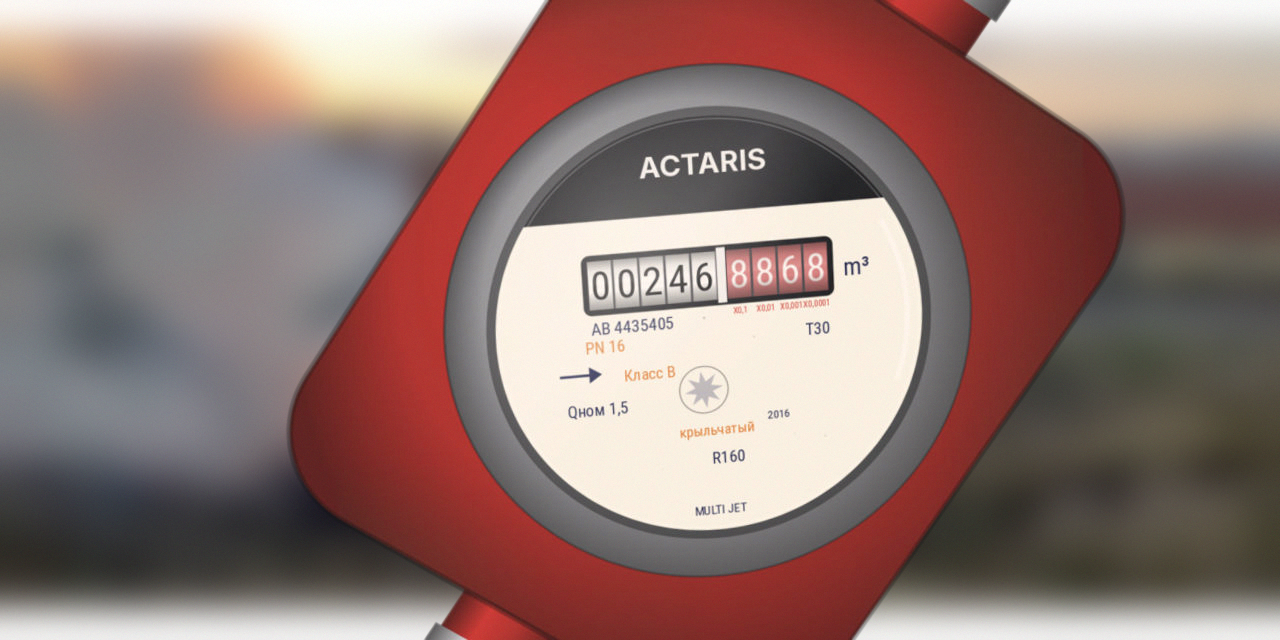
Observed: 246.8868 m³
